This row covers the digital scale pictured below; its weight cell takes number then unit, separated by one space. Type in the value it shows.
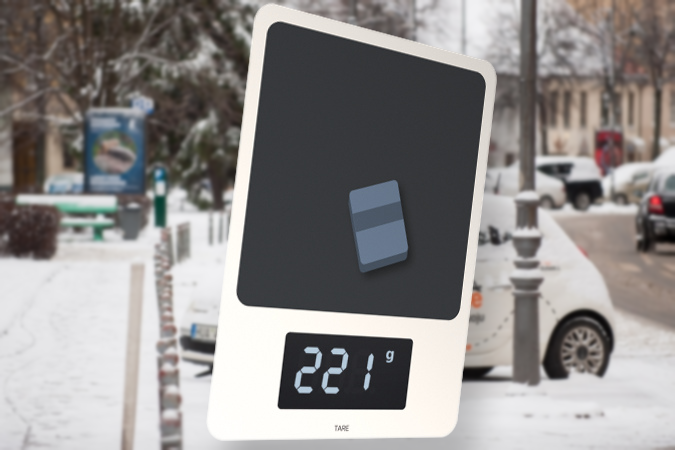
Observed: 221 g
